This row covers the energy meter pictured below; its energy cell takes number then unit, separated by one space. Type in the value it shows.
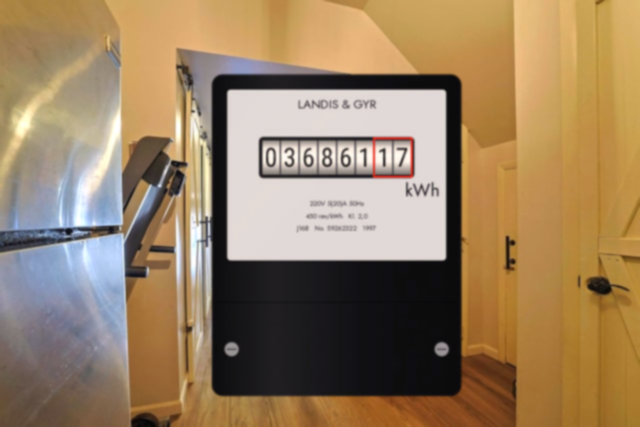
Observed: 36861.17 kWh
